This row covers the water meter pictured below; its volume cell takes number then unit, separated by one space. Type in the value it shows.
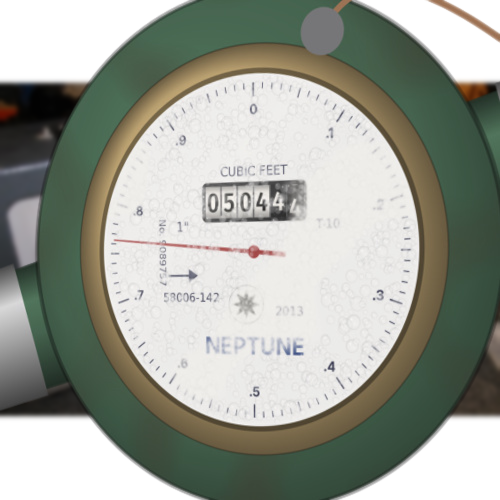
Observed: 50443.76 ft³
